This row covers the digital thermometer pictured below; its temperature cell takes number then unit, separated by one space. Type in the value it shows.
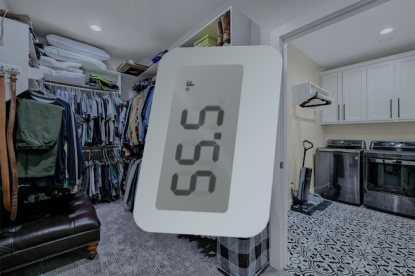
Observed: 55.5 °F
